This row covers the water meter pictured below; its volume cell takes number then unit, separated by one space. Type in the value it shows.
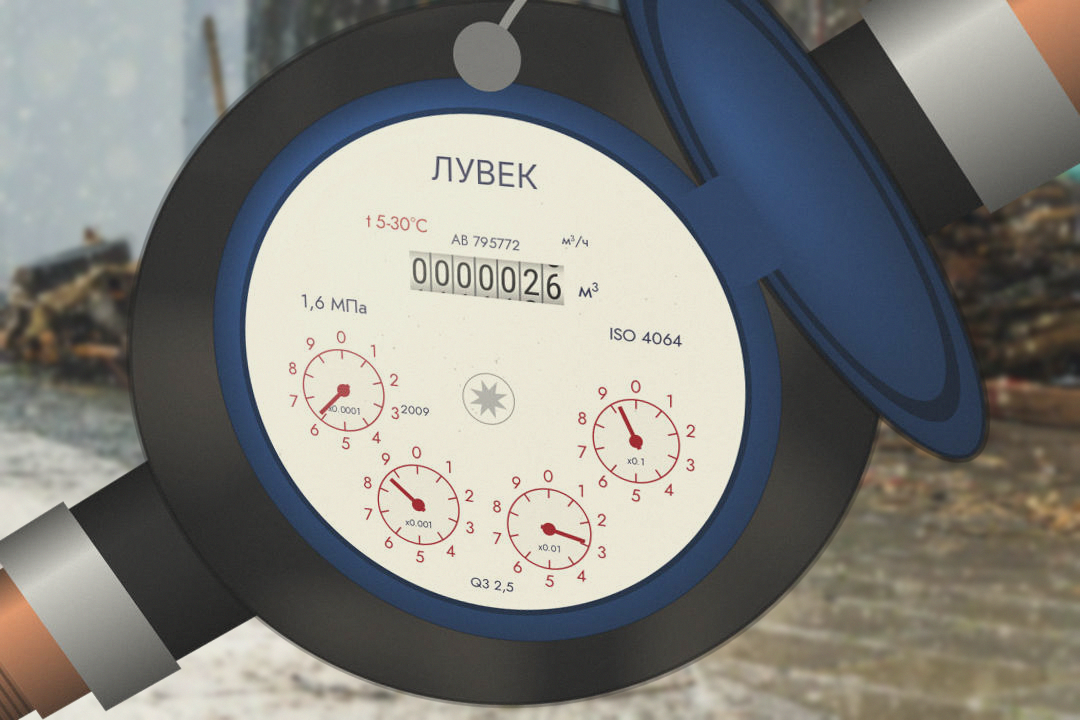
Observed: 25.9286 m³
